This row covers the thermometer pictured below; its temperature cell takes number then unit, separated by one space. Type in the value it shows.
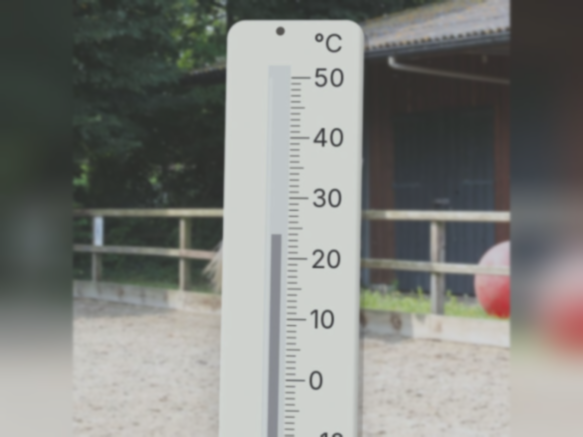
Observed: 24 °C
